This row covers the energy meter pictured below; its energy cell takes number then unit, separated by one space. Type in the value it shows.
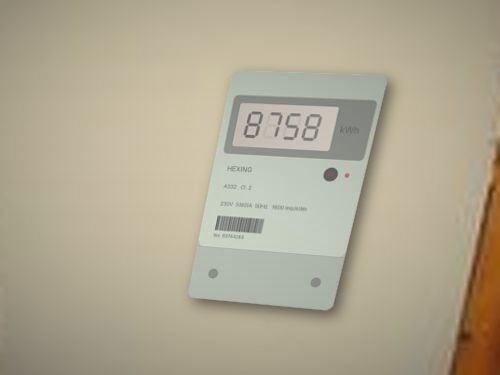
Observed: 8758 kWh
